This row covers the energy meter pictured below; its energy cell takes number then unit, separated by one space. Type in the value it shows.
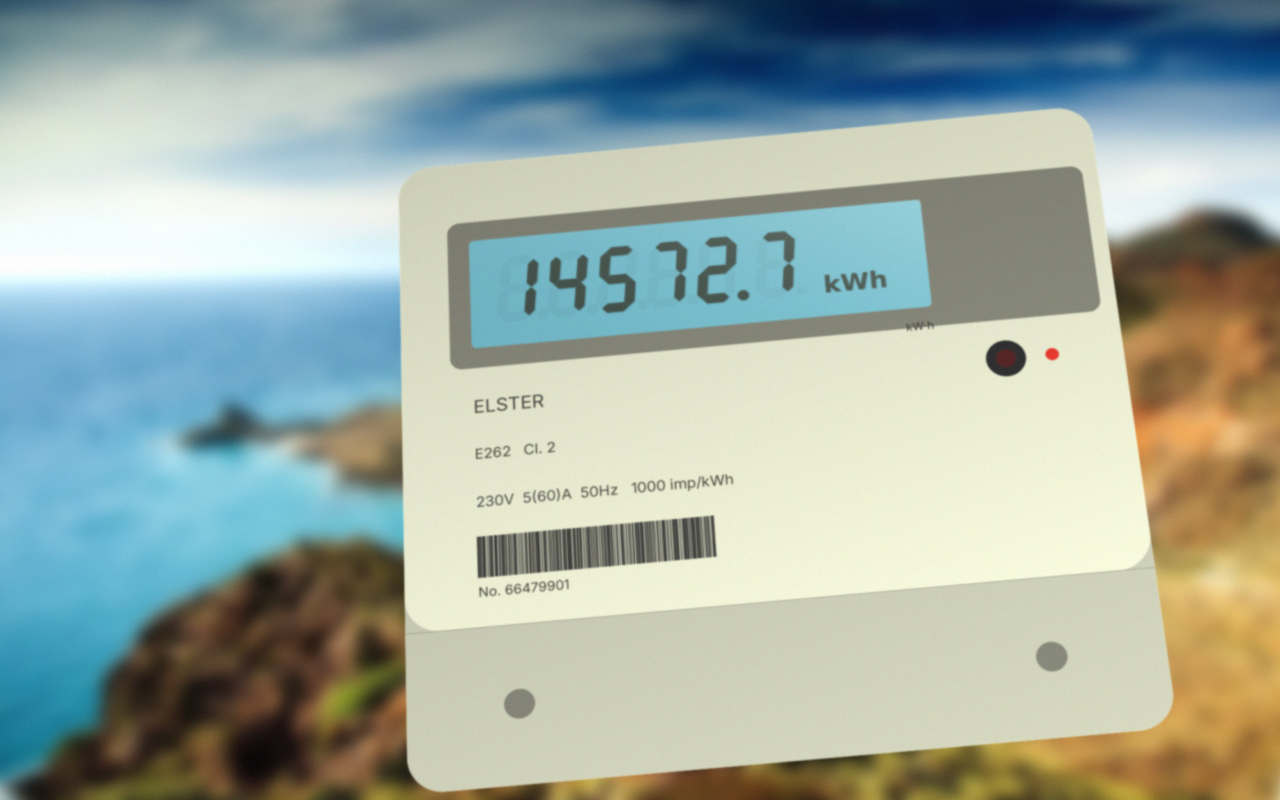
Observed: 14572.7 kWh
